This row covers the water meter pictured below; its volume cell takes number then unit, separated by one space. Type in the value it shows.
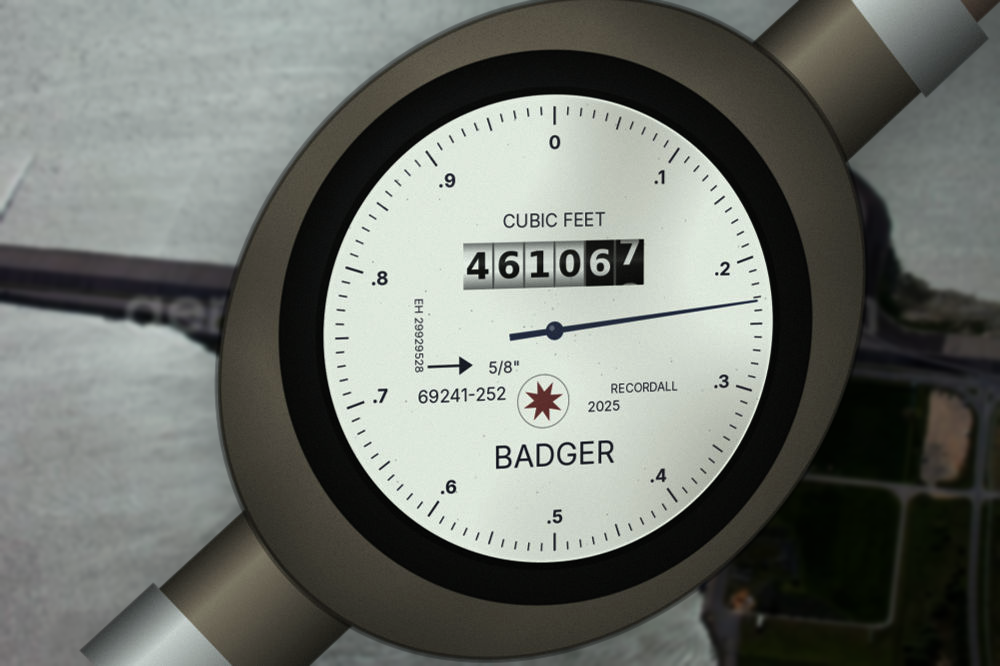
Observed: 461067.23 ft³
